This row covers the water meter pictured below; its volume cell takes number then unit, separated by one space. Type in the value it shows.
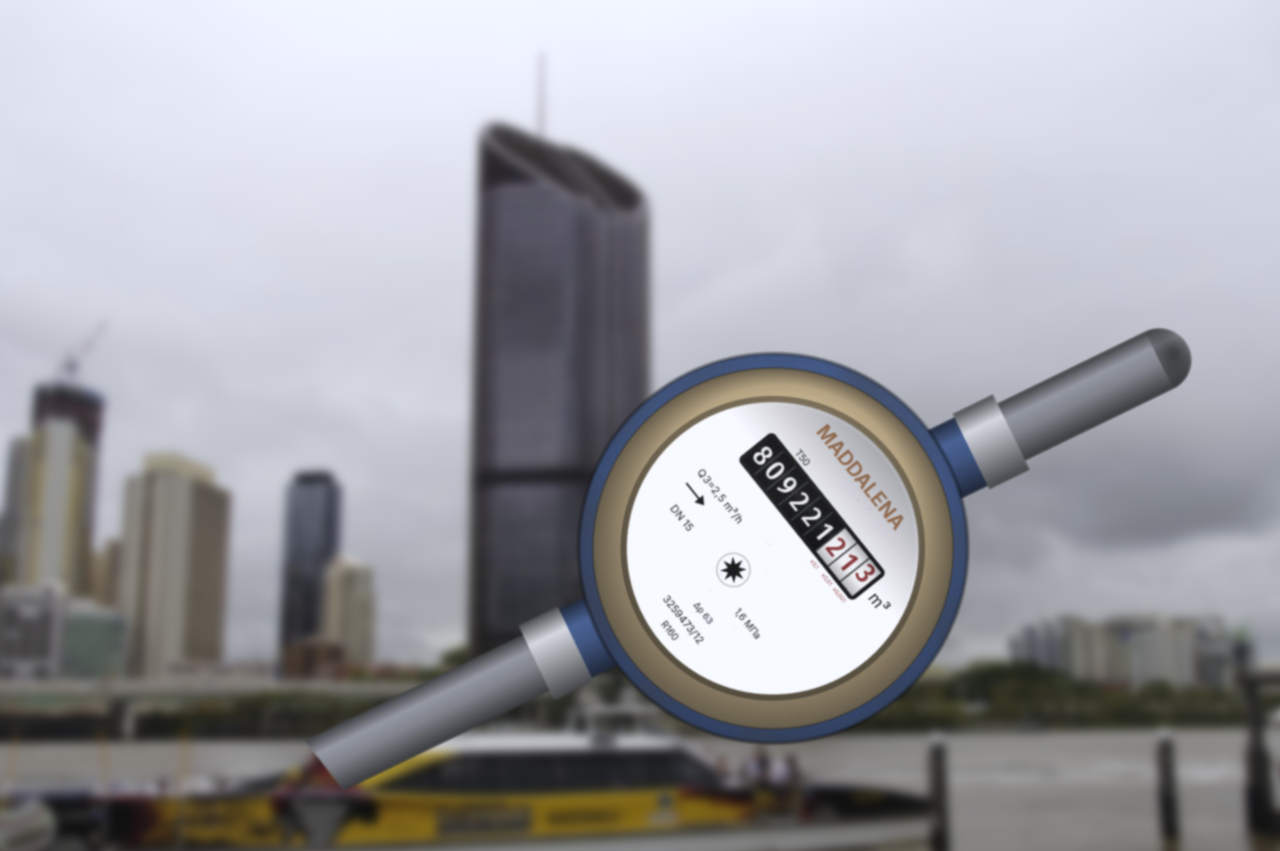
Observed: 809221.213 m³
